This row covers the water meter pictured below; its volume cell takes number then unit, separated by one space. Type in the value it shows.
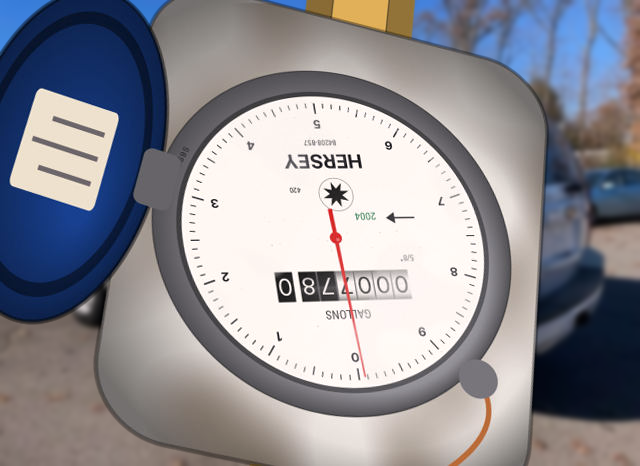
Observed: 7779.9 gal
